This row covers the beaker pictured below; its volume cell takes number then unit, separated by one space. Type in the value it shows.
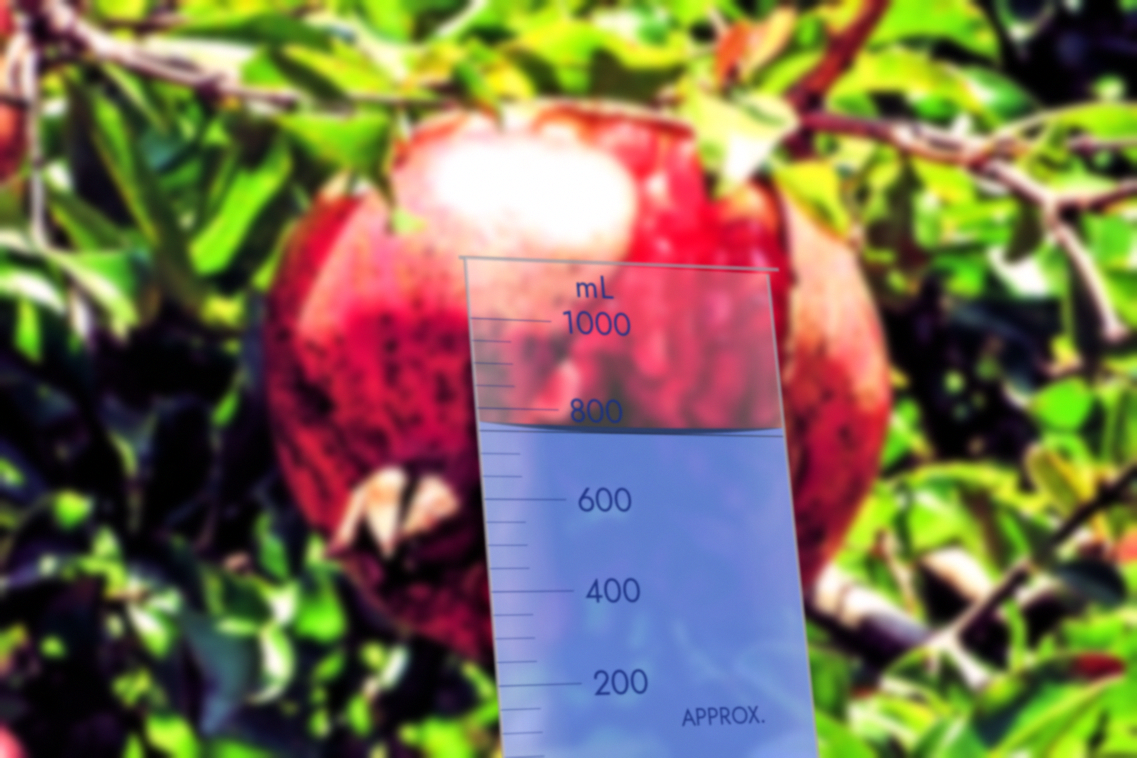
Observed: 750 mL
